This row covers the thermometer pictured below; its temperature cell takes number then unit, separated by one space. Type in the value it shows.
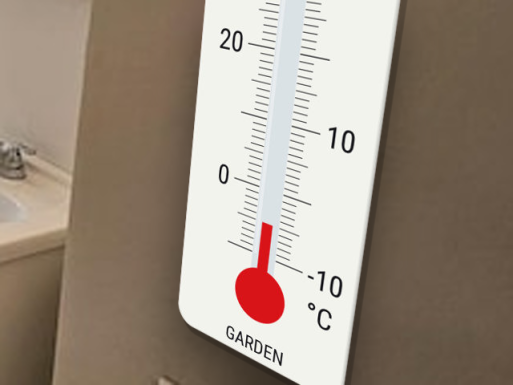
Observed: -5 °C
